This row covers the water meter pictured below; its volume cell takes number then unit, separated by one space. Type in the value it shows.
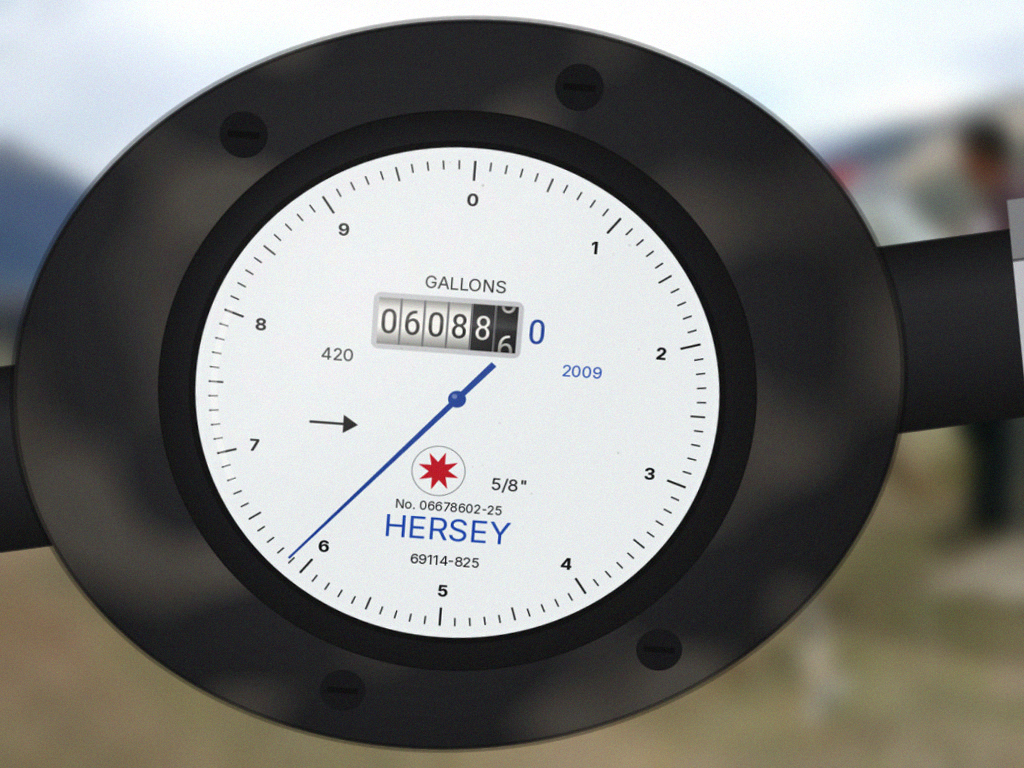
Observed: 608856.1 gal
